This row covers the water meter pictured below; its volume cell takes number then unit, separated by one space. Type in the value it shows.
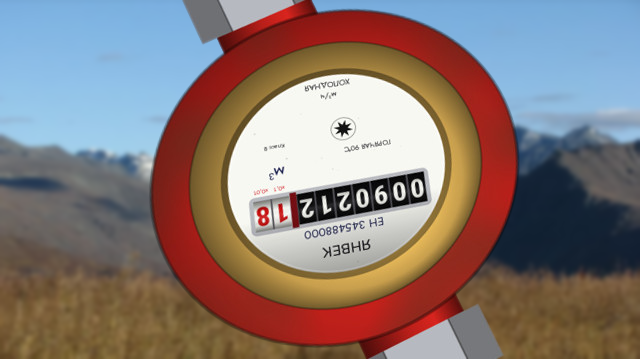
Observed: 90212.18 m³
